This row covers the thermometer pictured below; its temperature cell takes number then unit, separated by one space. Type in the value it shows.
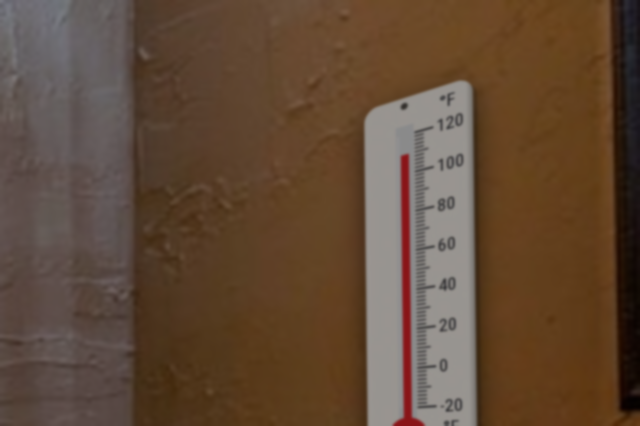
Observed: 110 °F
